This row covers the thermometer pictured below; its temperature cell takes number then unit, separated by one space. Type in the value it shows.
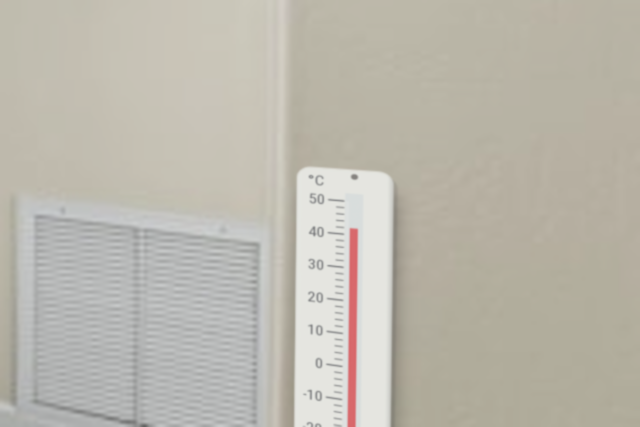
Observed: 42 °C
